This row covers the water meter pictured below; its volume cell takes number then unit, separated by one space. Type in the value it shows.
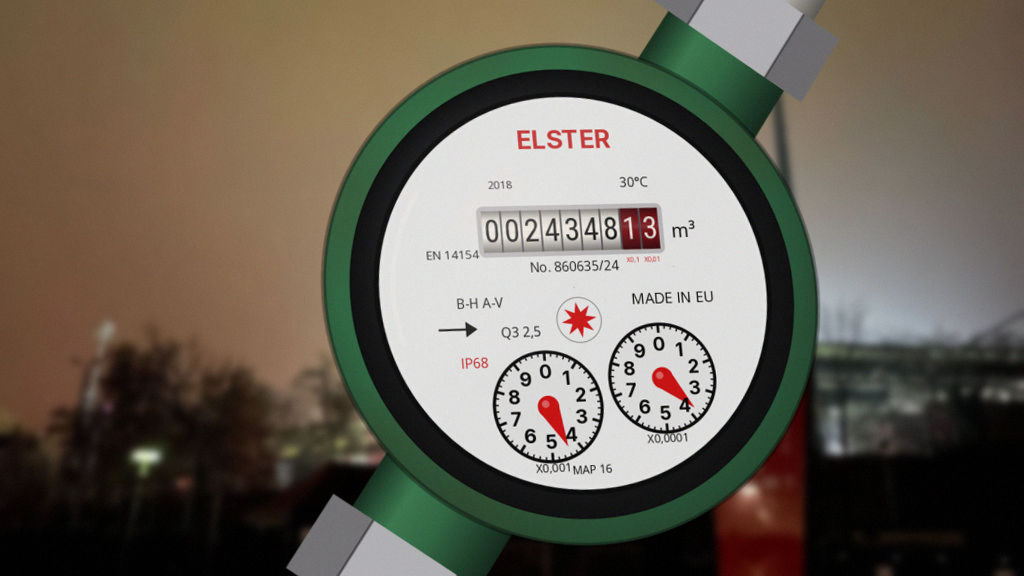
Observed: 24348.1343 m³
